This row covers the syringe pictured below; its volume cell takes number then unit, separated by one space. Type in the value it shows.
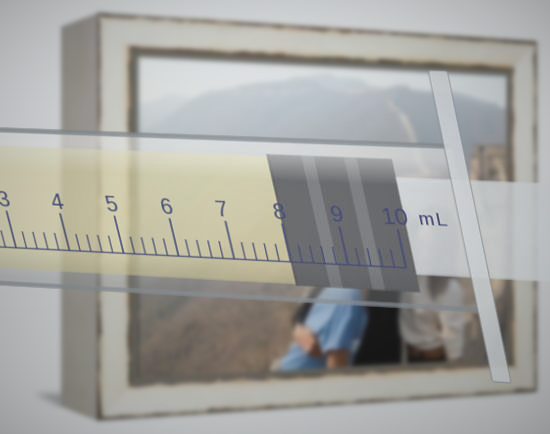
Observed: 8 mL
